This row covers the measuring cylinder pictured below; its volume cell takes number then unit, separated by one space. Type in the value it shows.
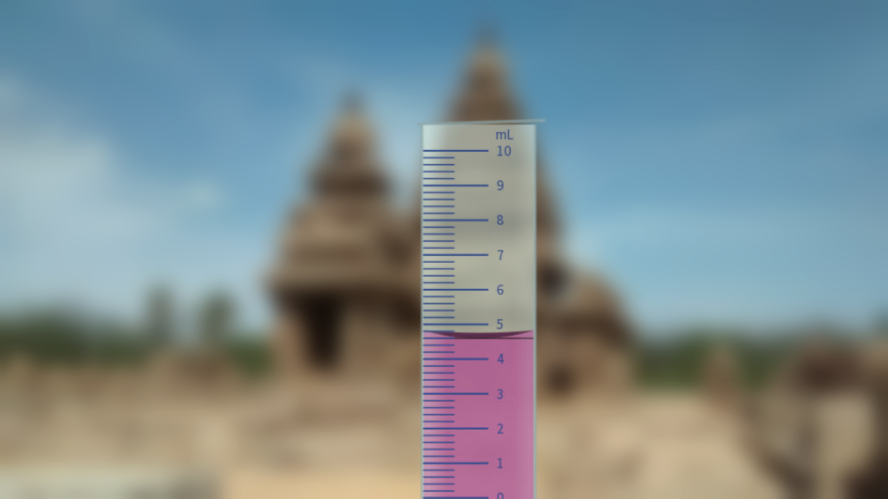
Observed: 4.6 mL
